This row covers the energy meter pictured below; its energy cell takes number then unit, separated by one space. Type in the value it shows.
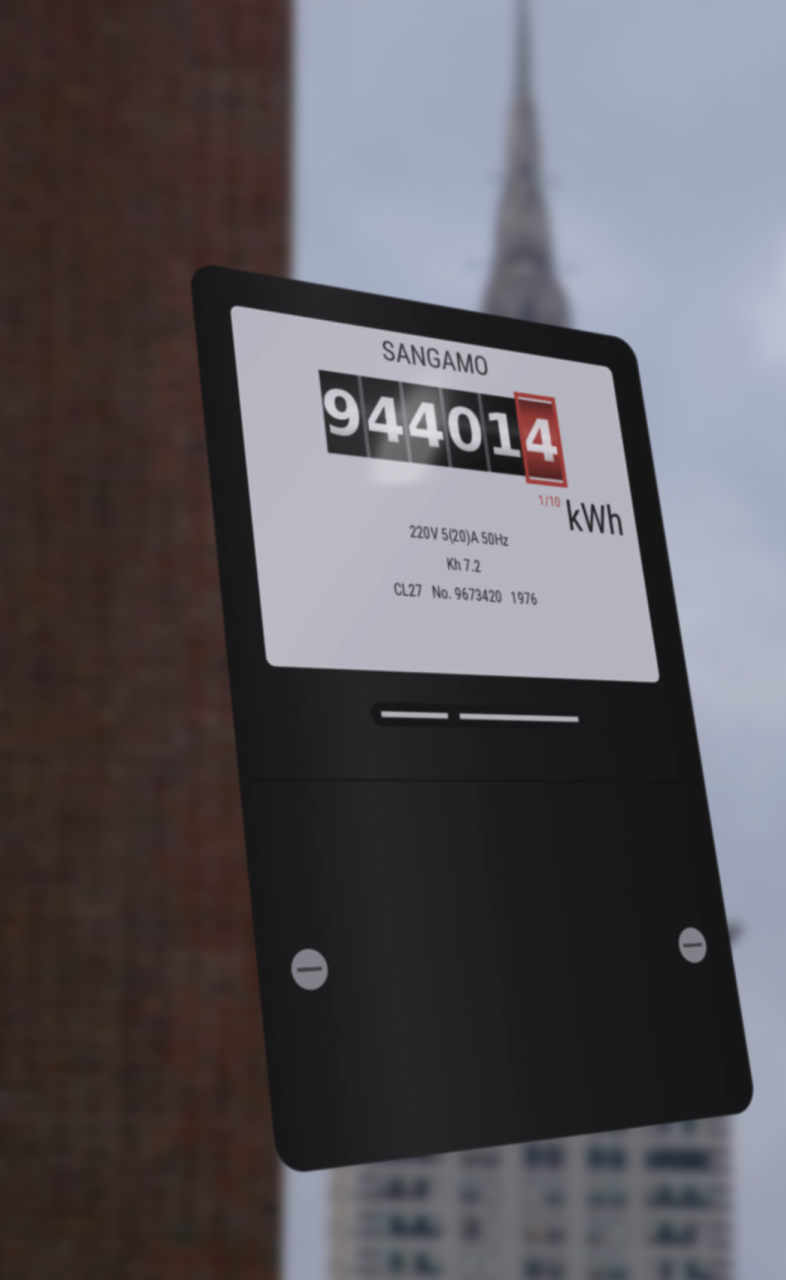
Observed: 94401.4 kWh
